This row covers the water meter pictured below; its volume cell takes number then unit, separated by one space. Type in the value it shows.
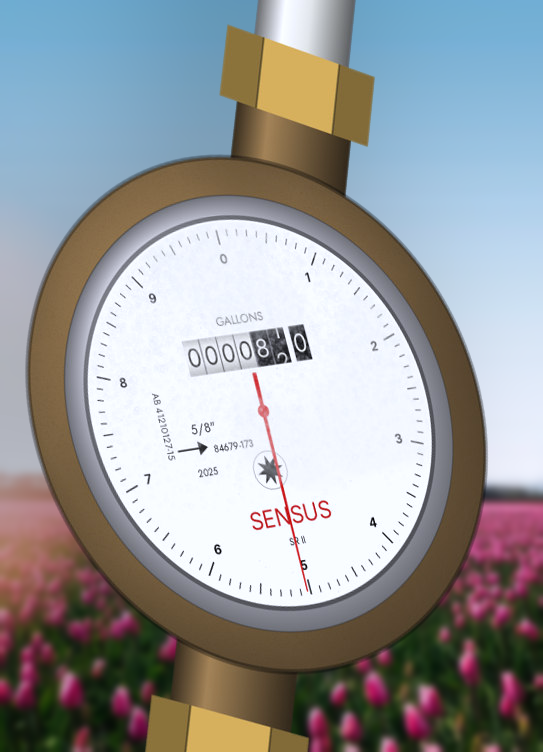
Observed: 815.0 gal
